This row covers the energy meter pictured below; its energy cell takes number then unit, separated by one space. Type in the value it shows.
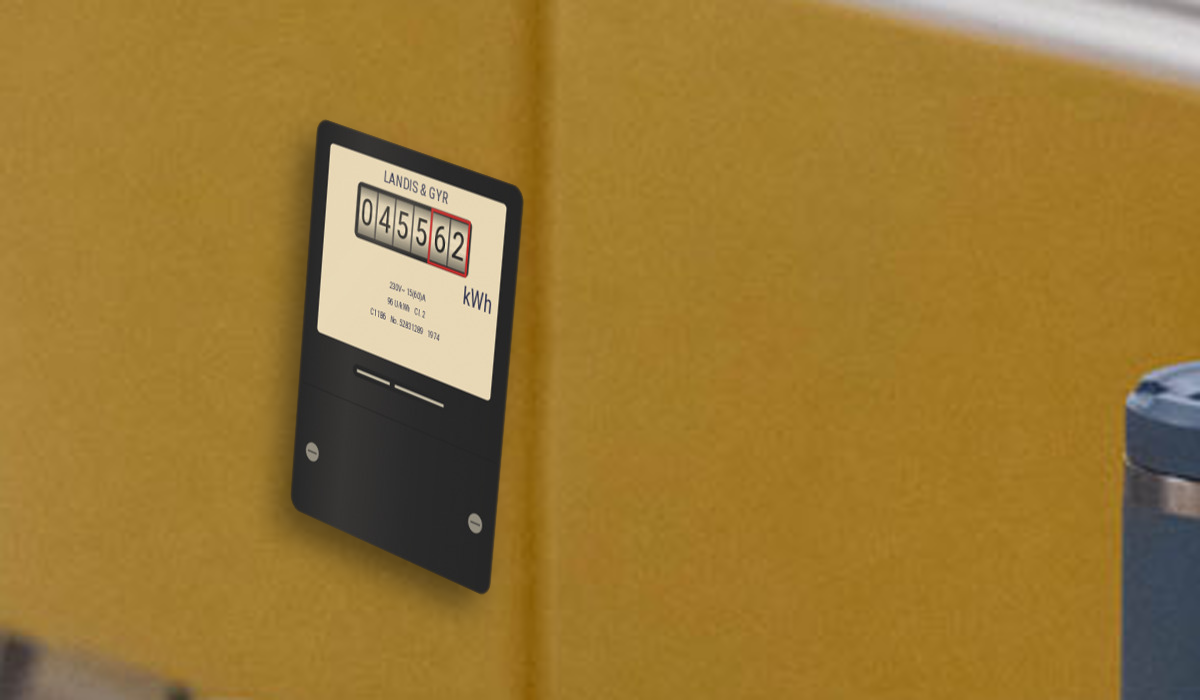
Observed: 455.62 kWh
